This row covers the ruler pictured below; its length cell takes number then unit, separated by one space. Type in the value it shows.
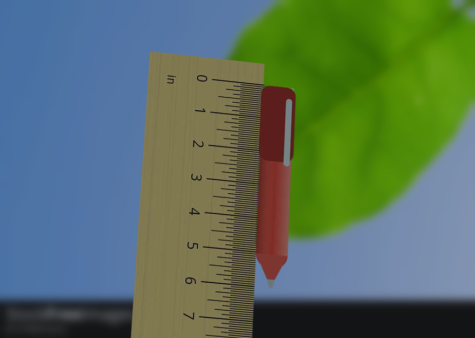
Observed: 6 in
